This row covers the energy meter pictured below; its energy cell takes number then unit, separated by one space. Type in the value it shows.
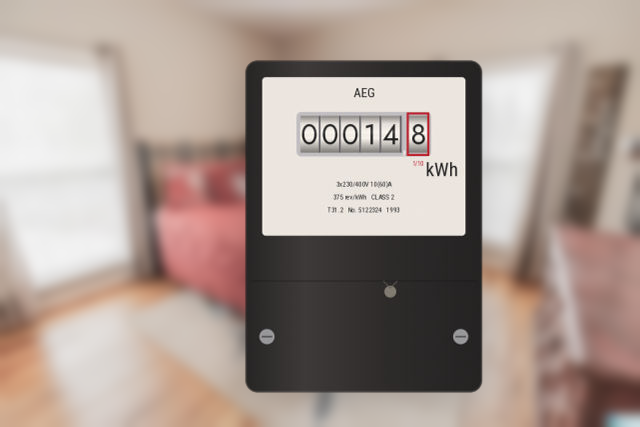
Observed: 14.8 kWh
